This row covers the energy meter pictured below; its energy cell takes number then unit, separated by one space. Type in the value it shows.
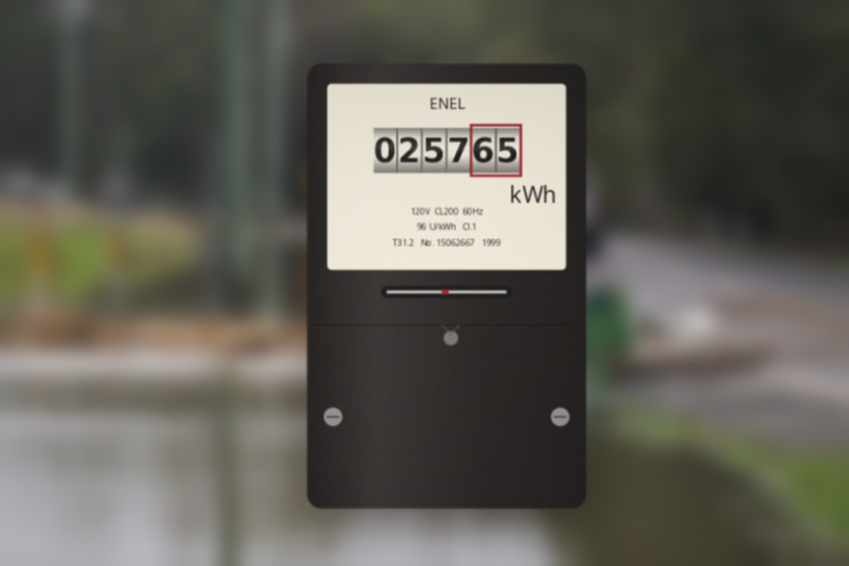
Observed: 257.65 kWh
